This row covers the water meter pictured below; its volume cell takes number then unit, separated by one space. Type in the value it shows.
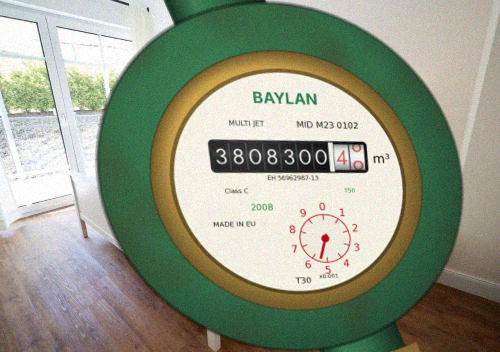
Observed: 3808300.485 m³
